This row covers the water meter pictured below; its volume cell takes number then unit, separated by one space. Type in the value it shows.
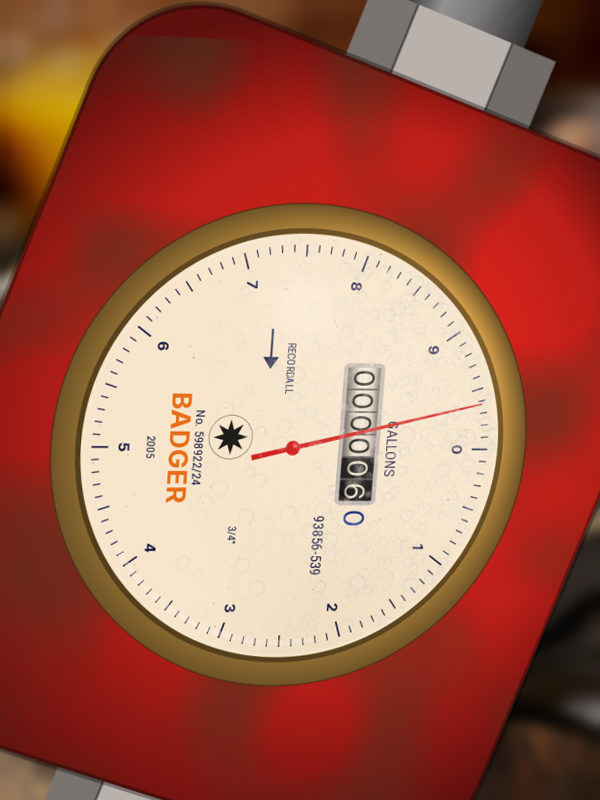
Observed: 59.6 gal
